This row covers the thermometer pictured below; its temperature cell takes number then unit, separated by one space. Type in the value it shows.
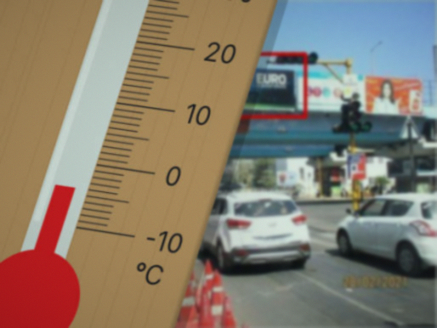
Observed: -4 °C
